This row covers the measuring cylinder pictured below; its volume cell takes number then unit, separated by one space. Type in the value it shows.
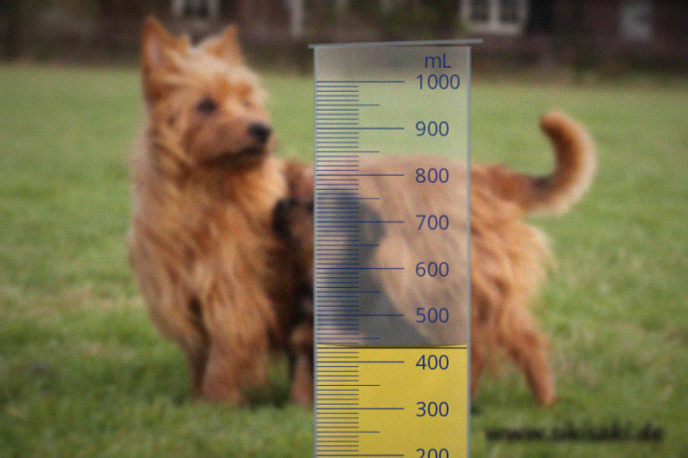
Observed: 430 mL
